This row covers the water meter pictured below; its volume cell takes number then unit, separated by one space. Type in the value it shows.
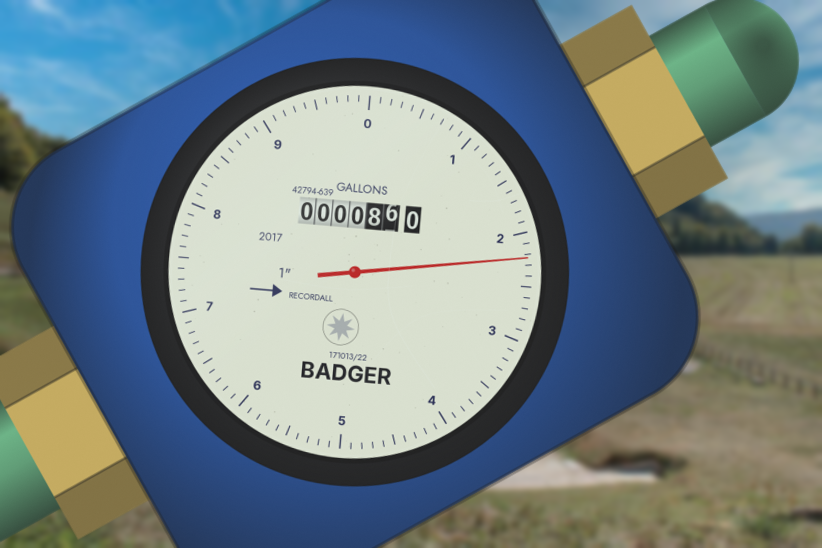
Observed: 862.2 gal
